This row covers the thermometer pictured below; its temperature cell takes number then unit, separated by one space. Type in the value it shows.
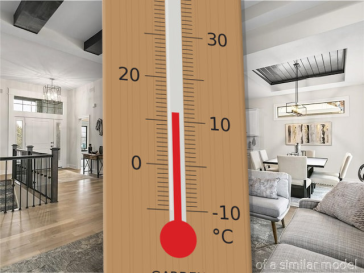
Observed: 12 °C
